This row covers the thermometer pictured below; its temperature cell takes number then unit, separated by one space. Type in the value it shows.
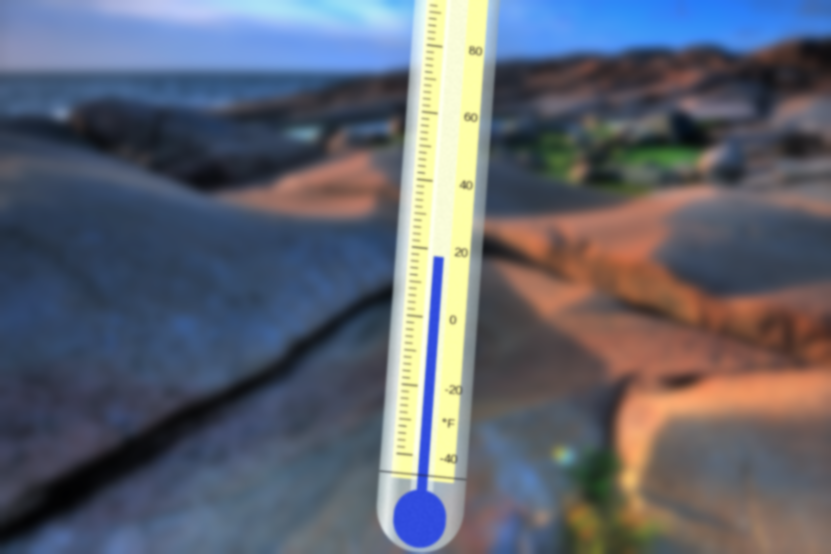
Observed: 18 °F
